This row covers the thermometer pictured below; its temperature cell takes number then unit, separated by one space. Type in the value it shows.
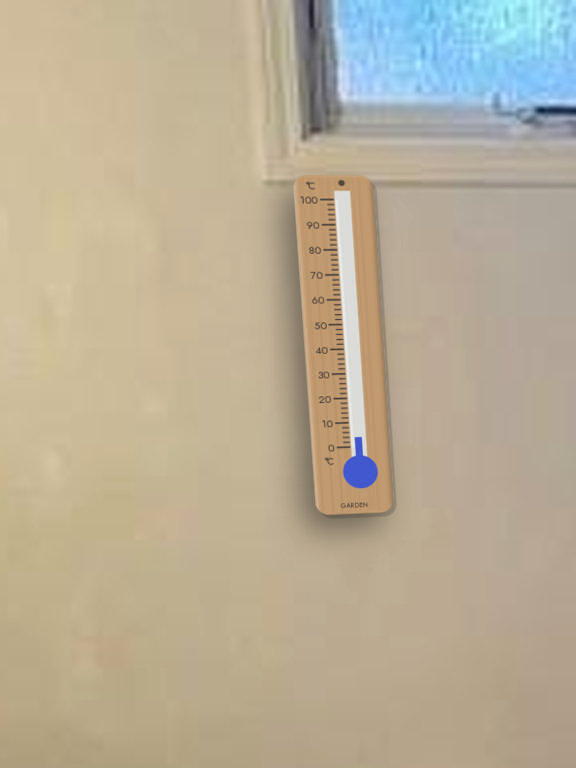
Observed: 4 °C
